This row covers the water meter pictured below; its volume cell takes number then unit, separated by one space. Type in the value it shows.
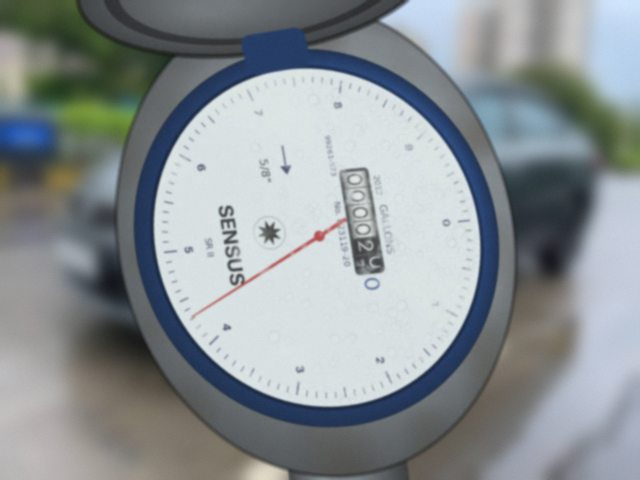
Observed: 204.3 gal
